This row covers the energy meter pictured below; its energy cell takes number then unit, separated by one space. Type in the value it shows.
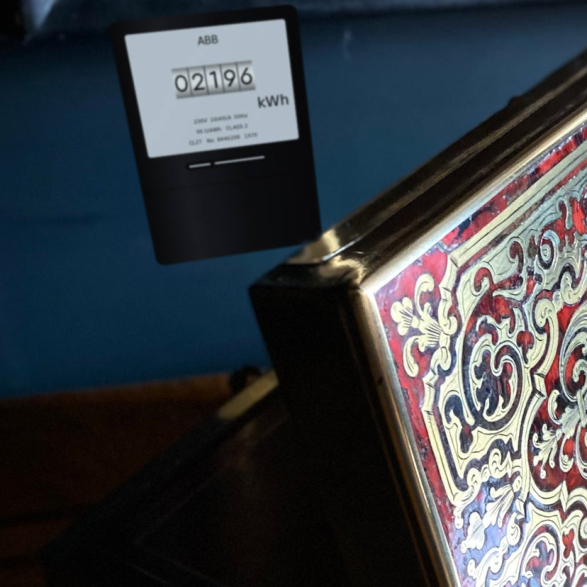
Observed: 2196 kWh
